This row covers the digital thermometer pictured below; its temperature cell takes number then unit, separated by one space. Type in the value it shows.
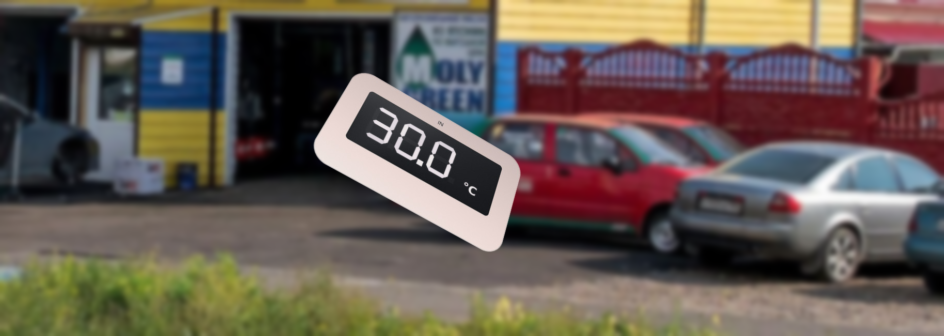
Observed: 30.0 °C
